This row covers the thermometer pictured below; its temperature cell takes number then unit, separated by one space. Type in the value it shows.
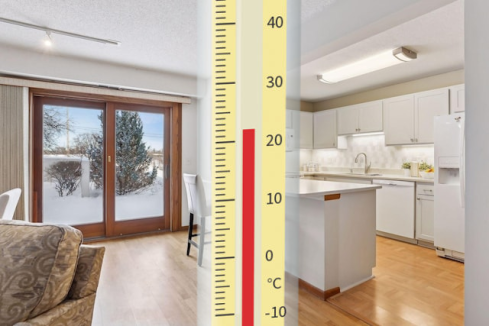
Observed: 22 °C
